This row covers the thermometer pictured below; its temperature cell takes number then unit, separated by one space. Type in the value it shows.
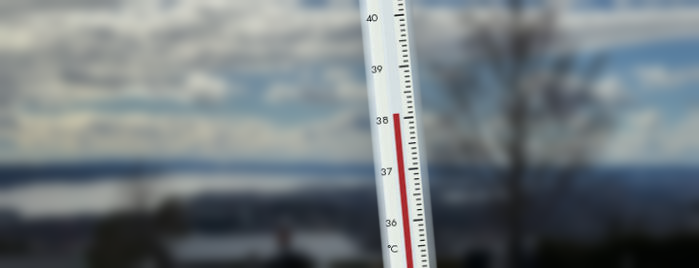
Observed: 38.1 °C
